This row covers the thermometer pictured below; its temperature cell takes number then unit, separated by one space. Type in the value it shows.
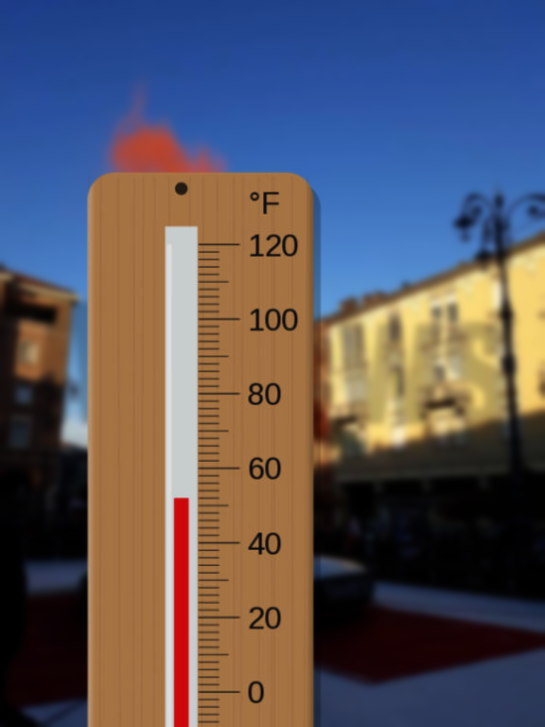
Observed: 52 °F
